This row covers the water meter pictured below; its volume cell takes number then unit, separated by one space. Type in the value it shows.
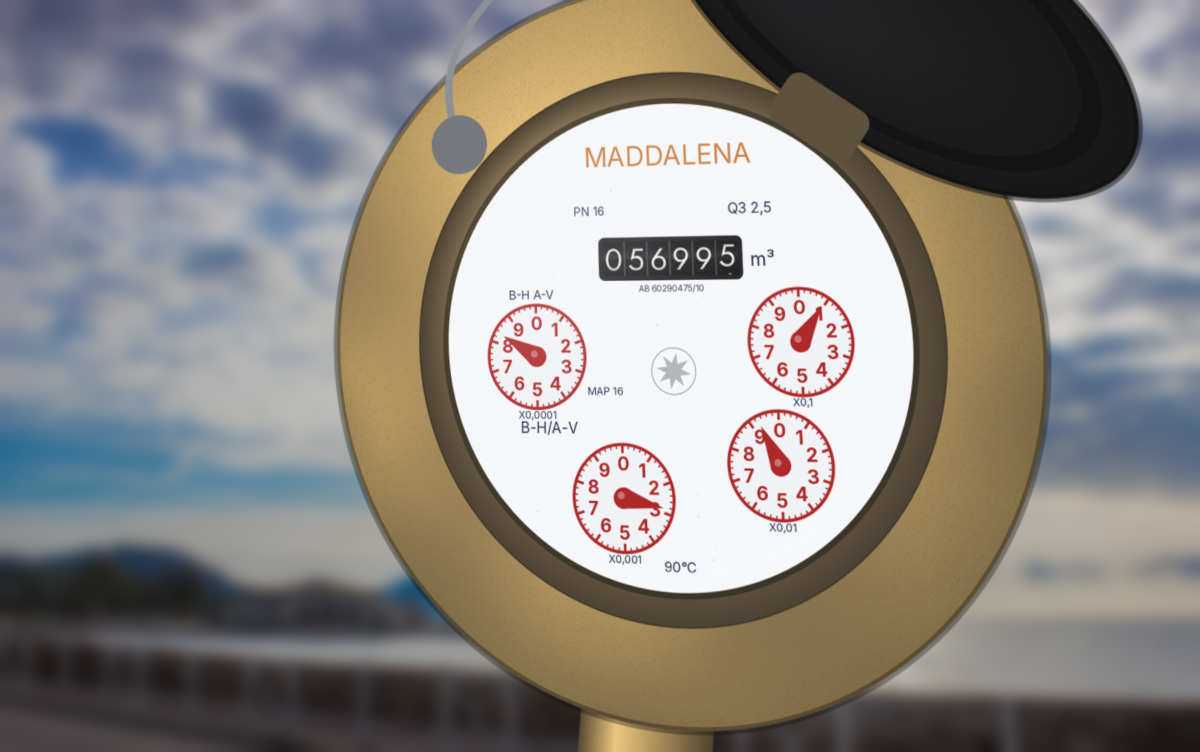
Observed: 56995.0928 m³
